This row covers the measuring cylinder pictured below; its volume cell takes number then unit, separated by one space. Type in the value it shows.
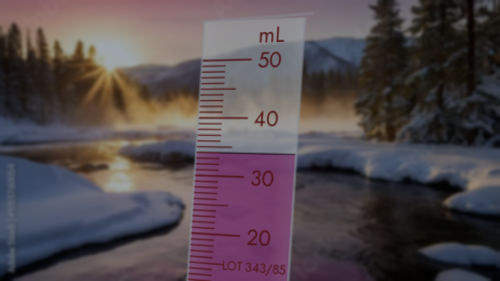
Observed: 34 mL
